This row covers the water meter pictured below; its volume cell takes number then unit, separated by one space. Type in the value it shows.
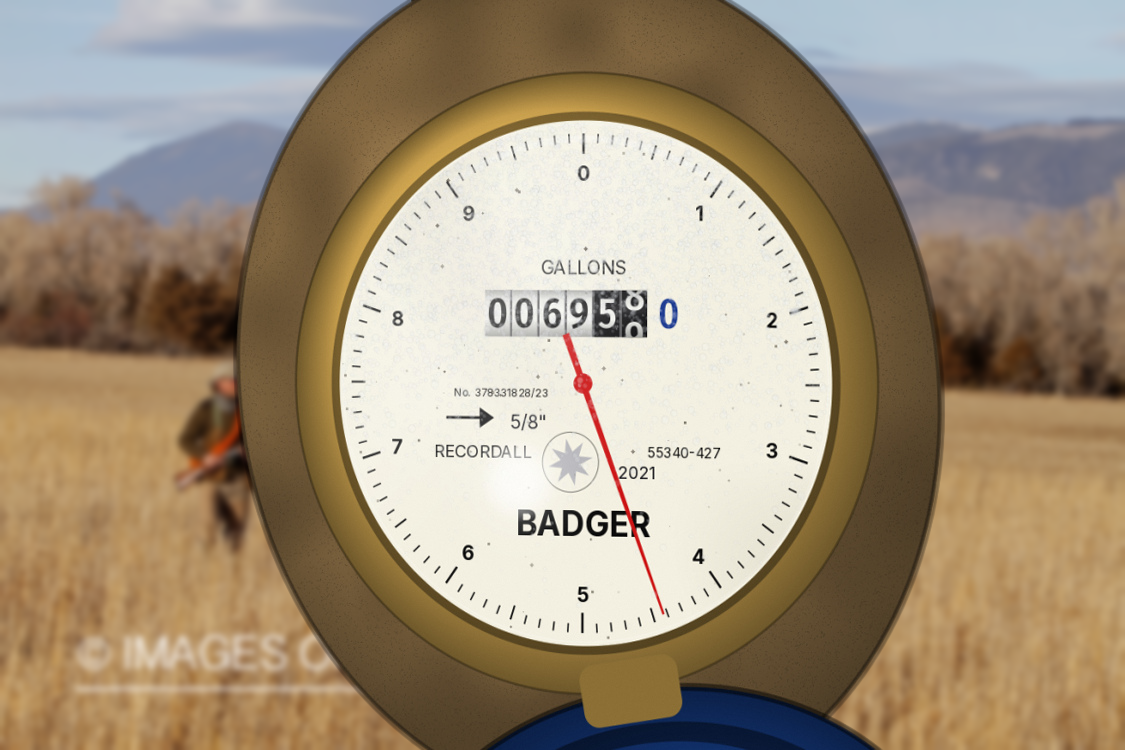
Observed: 69584.4 gal
